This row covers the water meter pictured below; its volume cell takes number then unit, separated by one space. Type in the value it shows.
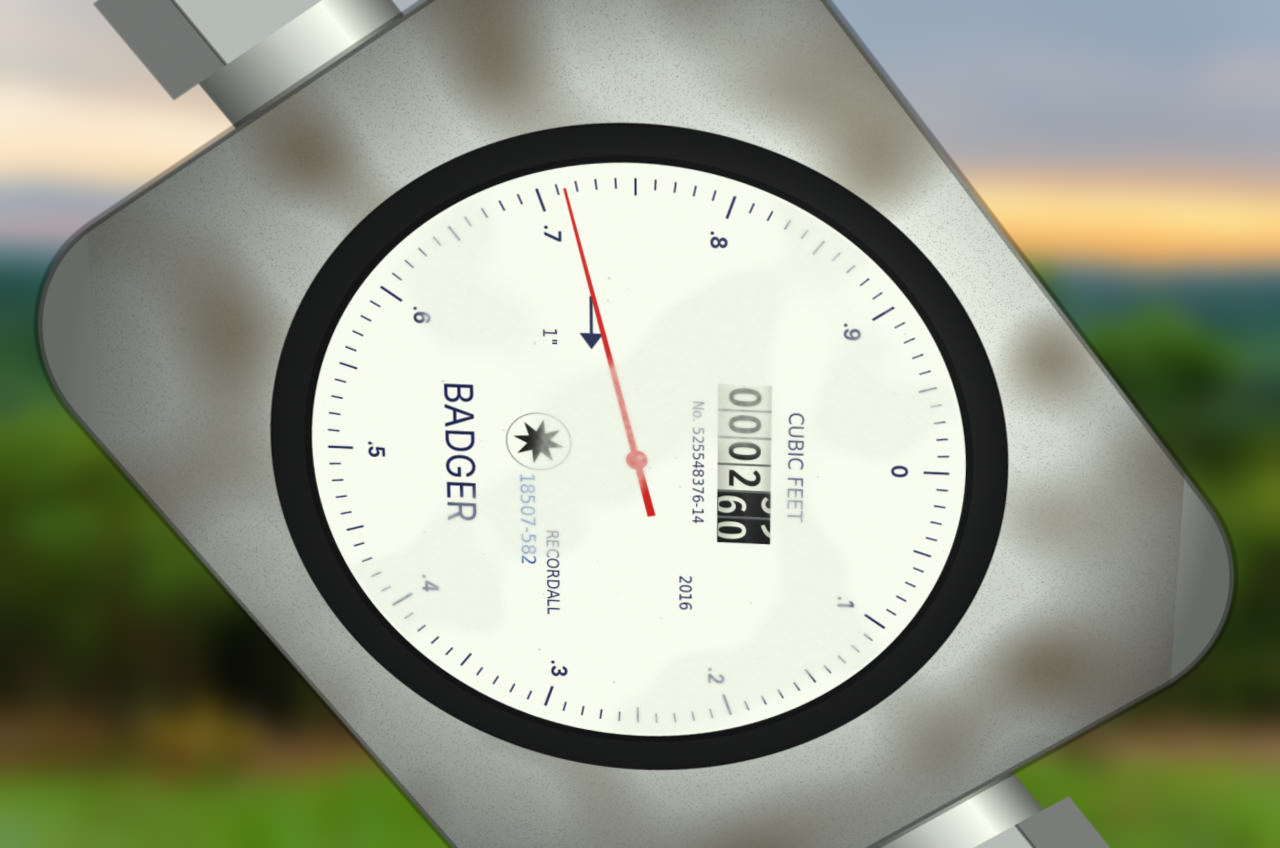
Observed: 259.71 ft³
